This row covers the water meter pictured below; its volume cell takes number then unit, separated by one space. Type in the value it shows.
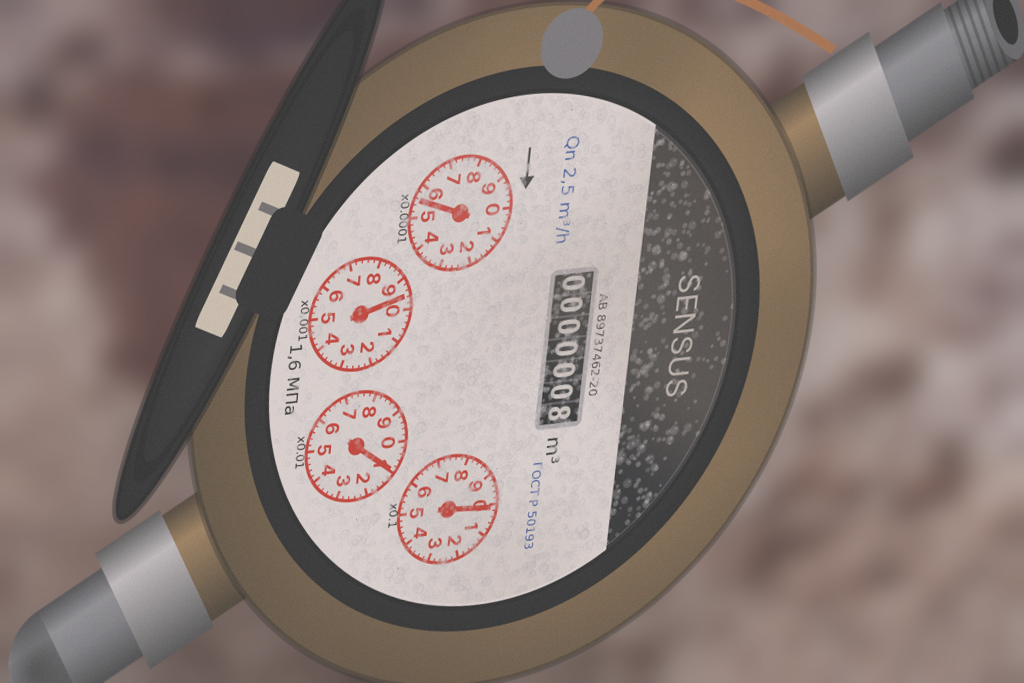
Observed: 8.0095 m³
